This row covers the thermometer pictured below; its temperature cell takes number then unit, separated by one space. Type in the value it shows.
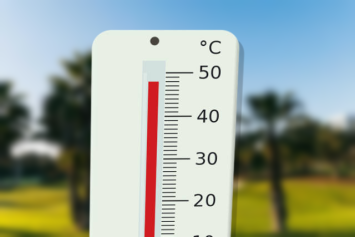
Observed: 48 °C
